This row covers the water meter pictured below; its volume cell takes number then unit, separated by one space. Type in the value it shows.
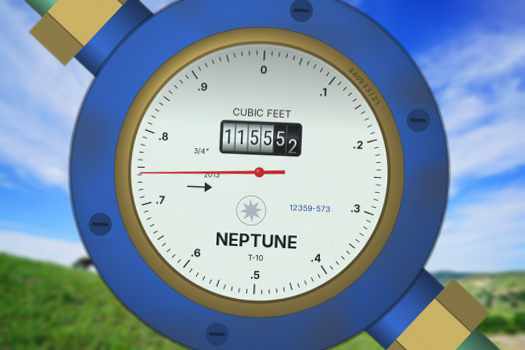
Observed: 115551.74 ft³
